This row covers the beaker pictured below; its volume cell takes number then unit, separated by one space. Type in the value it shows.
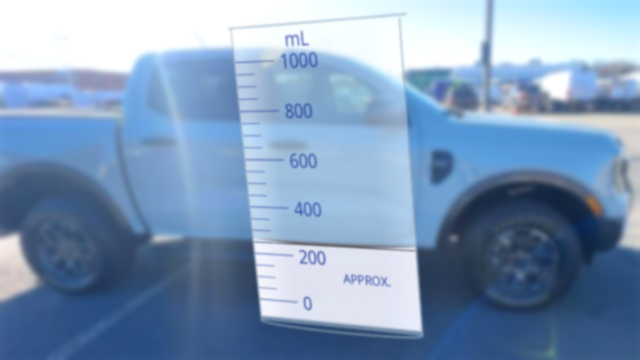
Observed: 250 mL
